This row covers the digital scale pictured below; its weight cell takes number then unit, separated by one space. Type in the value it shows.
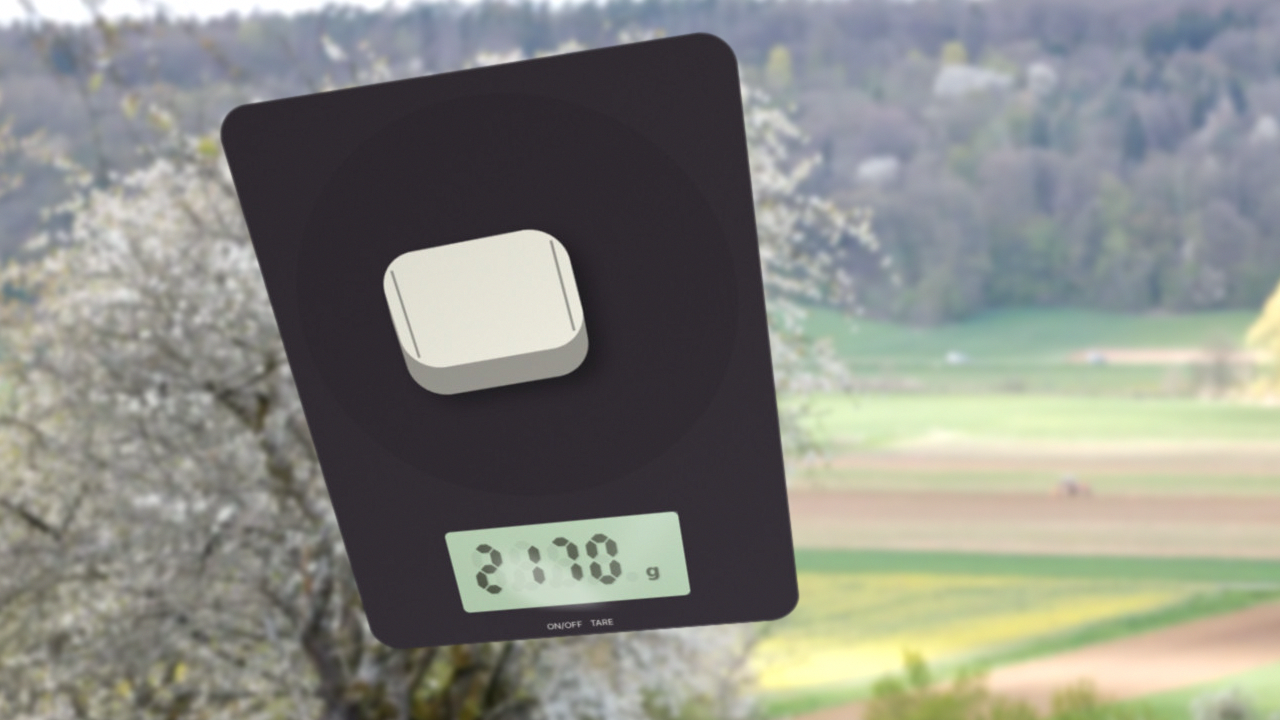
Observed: 2170 g
